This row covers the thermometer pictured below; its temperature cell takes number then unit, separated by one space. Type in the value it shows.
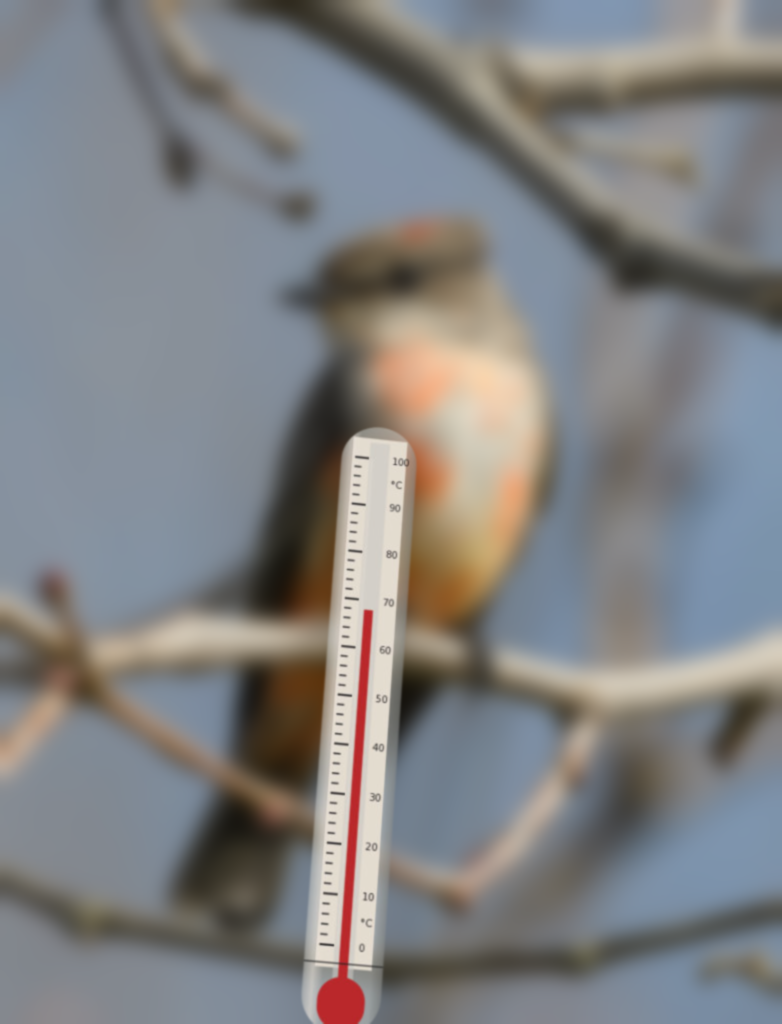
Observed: 68 °C
